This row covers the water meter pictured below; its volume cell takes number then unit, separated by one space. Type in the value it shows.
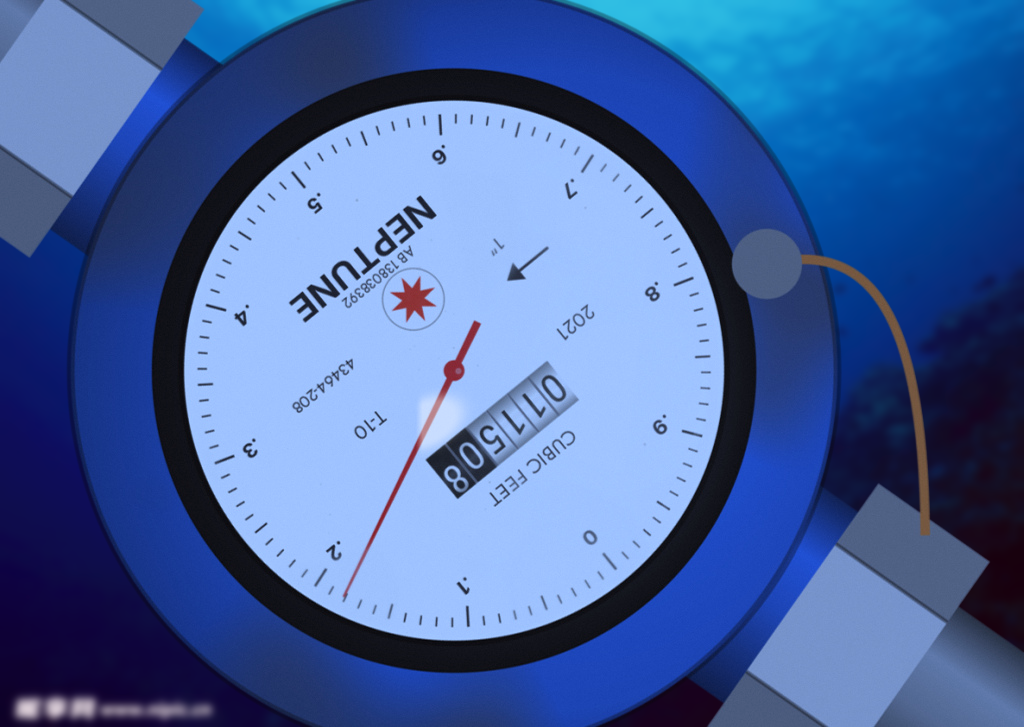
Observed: 11508.18 ft³
